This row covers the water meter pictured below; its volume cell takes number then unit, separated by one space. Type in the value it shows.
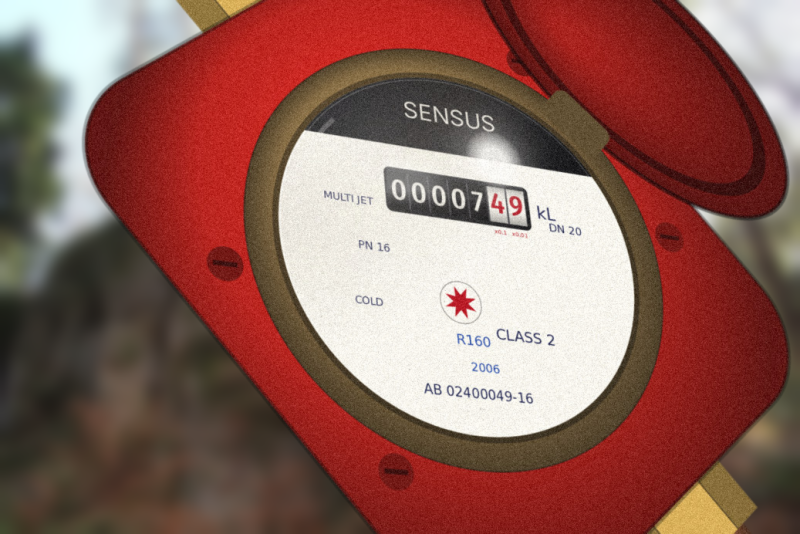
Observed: 7.49 kL
